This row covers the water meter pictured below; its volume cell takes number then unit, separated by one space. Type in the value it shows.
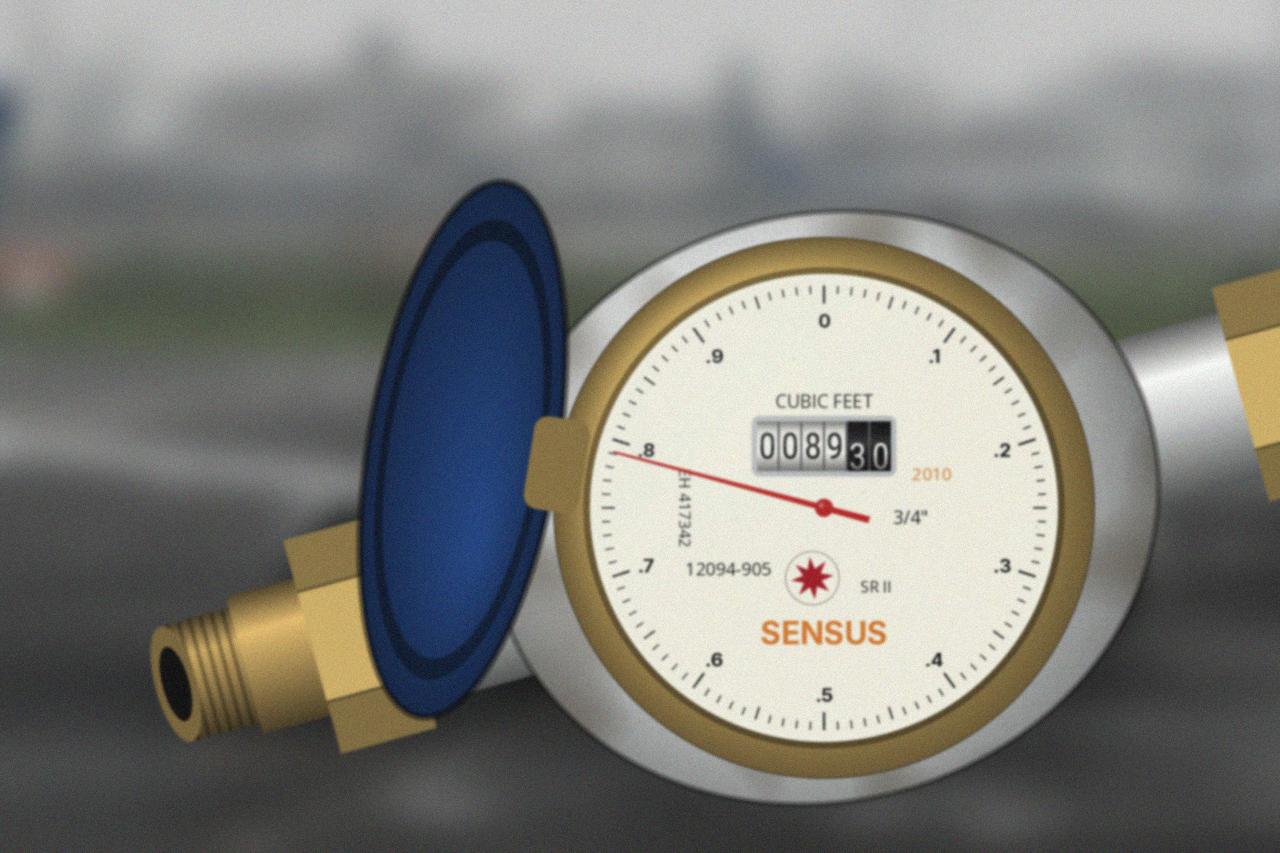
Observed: 8929.79 ft³
